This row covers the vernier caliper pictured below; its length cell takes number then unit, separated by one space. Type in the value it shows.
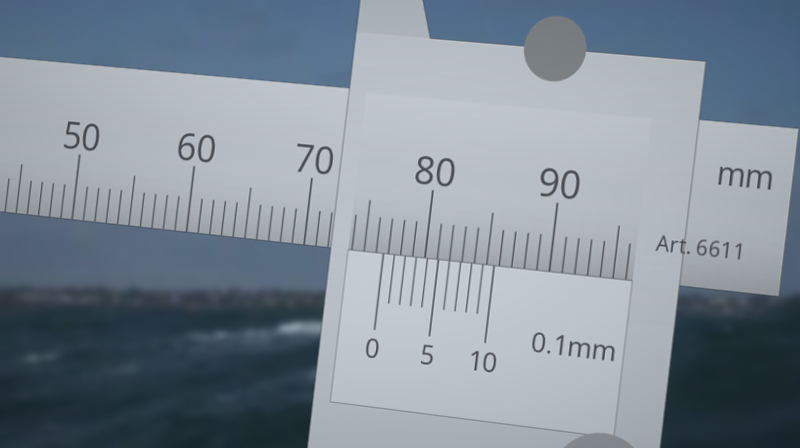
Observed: 76.6 mm
